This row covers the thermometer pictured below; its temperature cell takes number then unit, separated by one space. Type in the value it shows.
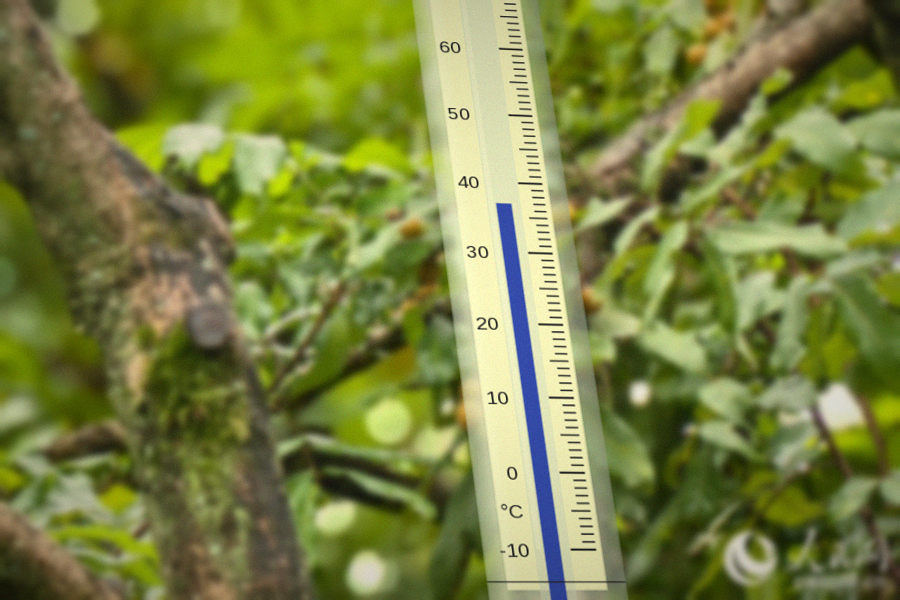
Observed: 37 °C
